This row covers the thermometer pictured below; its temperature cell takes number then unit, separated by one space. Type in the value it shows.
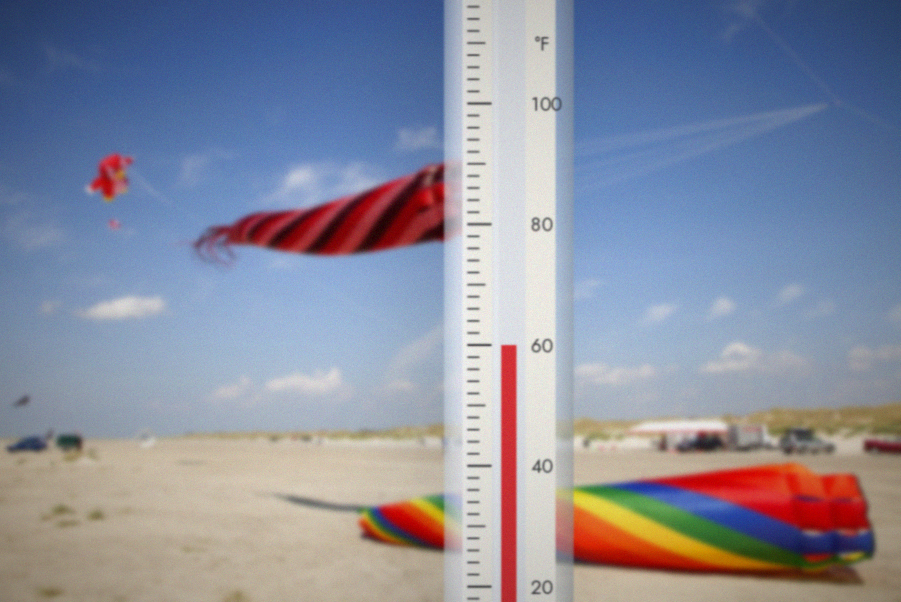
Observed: 60 °F
